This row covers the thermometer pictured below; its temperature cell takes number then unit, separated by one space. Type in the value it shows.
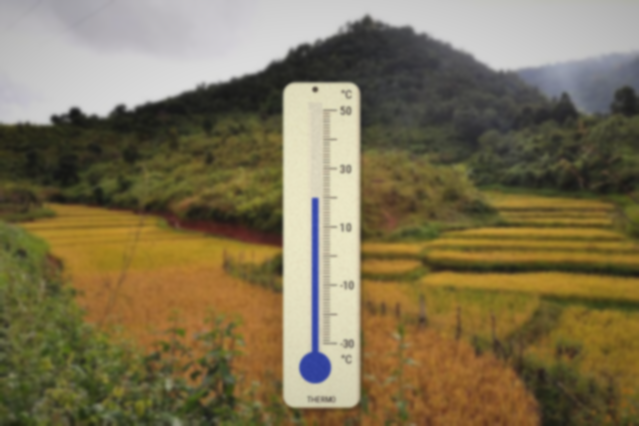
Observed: 20 °C
